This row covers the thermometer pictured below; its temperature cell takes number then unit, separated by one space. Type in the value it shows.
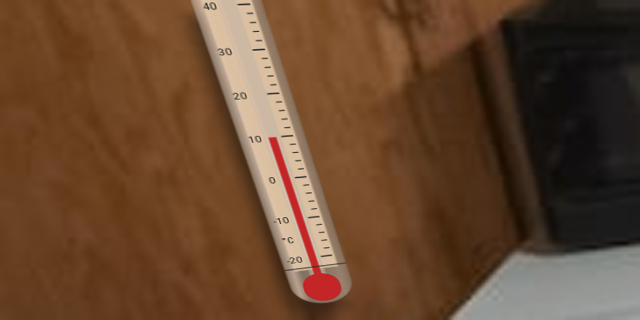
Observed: 10 °C
